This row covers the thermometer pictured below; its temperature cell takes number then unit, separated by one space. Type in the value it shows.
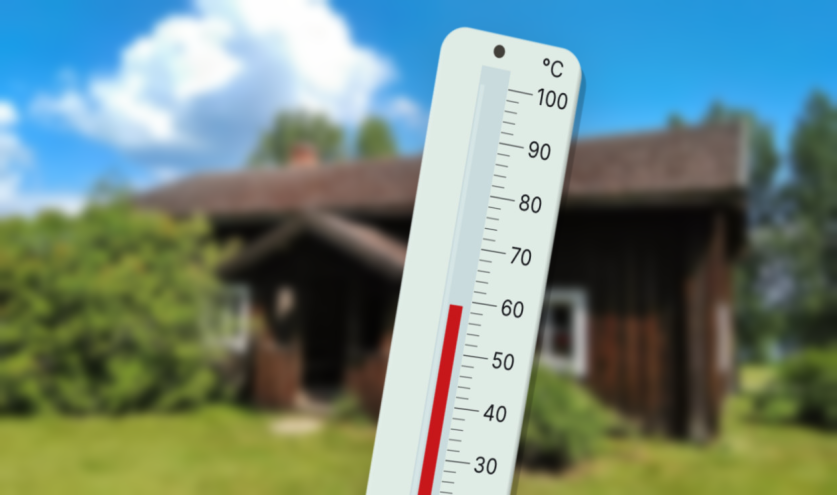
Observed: 59 °C
